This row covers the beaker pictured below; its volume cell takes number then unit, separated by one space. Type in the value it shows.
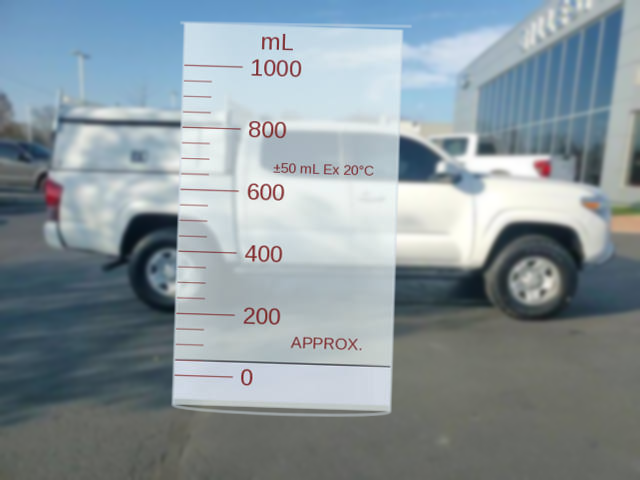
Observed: 50 mL
